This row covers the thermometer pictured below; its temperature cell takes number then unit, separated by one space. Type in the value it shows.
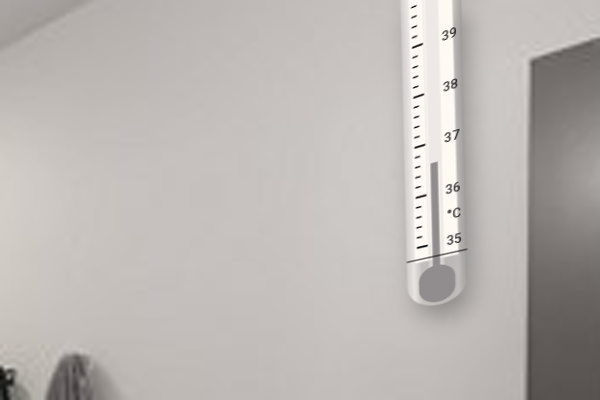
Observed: 36.6 °C
